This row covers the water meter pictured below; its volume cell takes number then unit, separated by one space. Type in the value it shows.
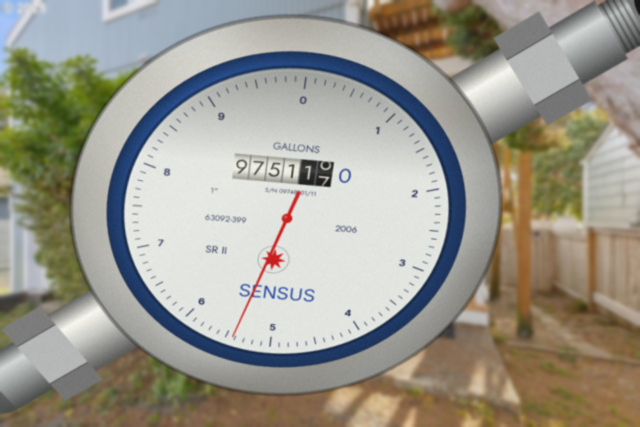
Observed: 9751165.4 gal
